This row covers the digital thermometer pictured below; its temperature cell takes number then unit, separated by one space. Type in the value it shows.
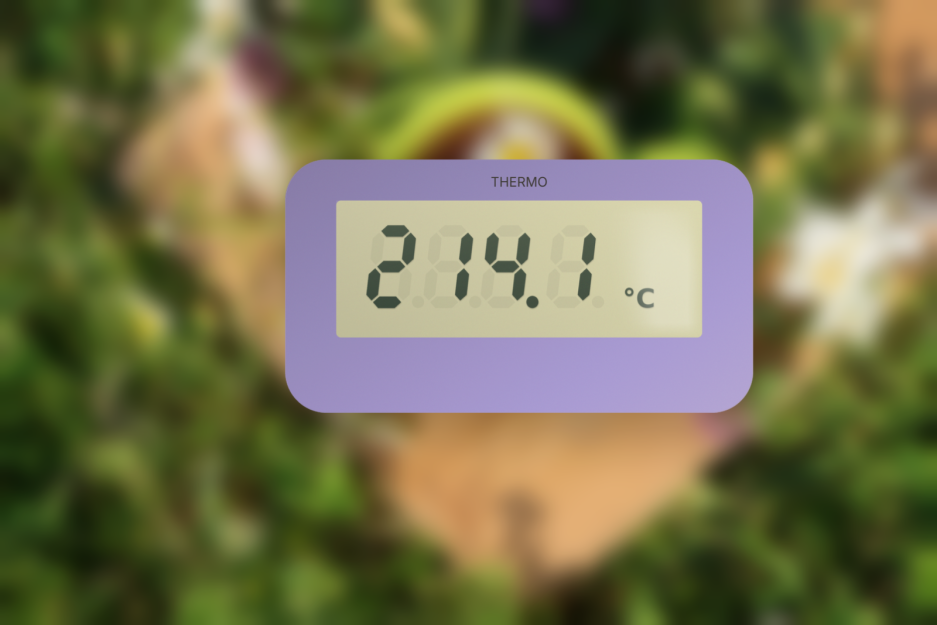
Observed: 214.1 °C
